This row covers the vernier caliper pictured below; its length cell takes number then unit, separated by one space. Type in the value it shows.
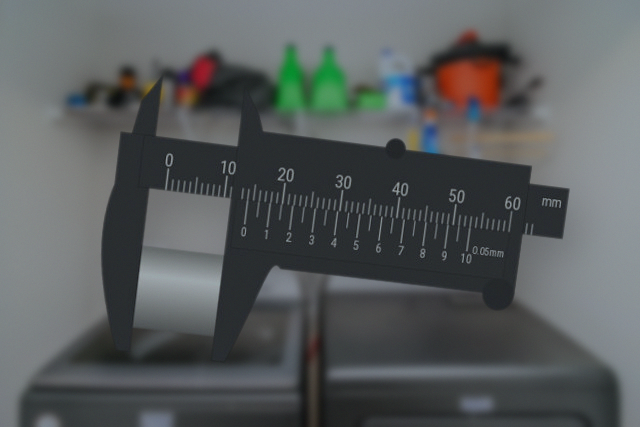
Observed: 14.0 mm
